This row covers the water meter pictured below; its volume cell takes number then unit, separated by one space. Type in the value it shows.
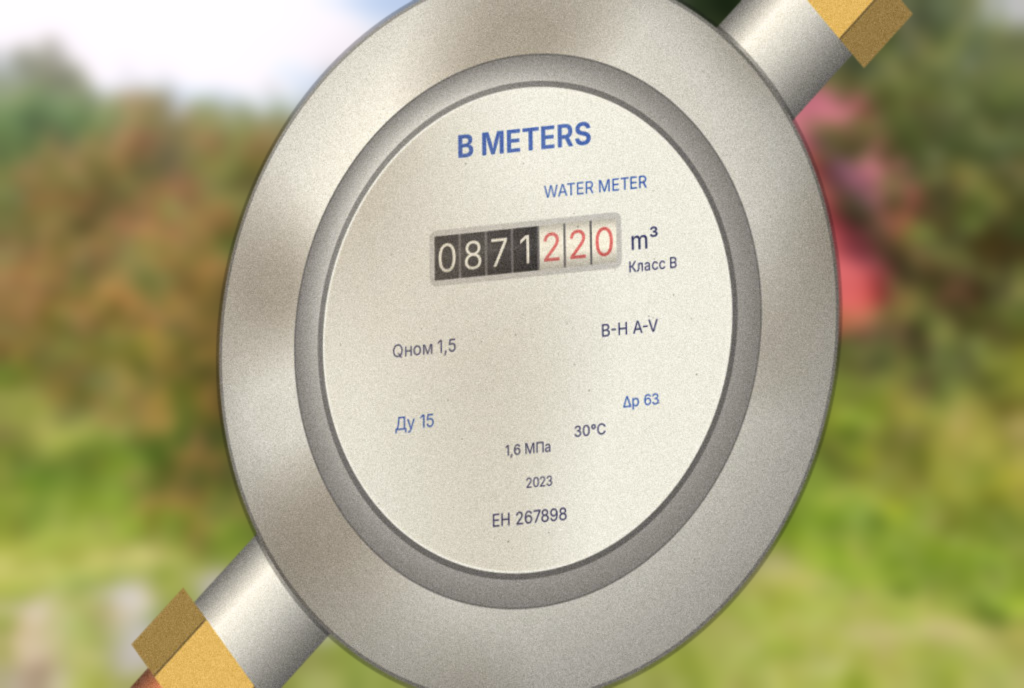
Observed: 871.220 m³
